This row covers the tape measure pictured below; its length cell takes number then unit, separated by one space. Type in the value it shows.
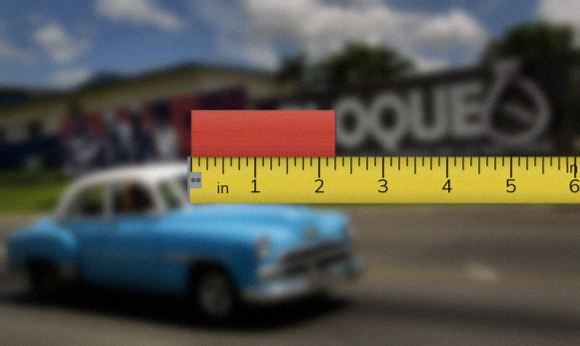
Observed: 2.25 in
